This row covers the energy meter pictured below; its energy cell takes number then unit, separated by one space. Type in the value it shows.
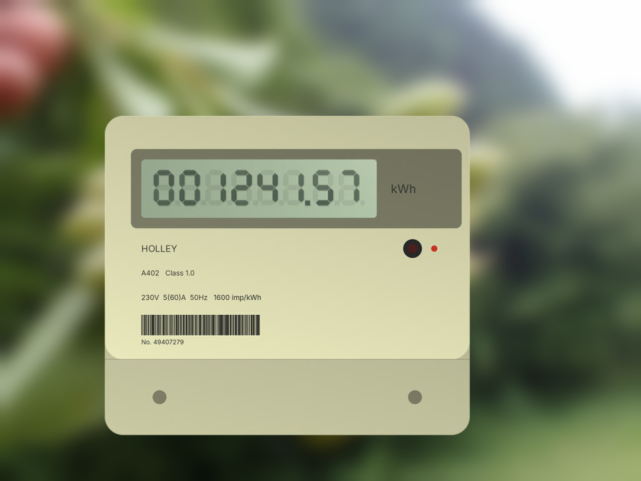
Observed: 1241.57 kWh
